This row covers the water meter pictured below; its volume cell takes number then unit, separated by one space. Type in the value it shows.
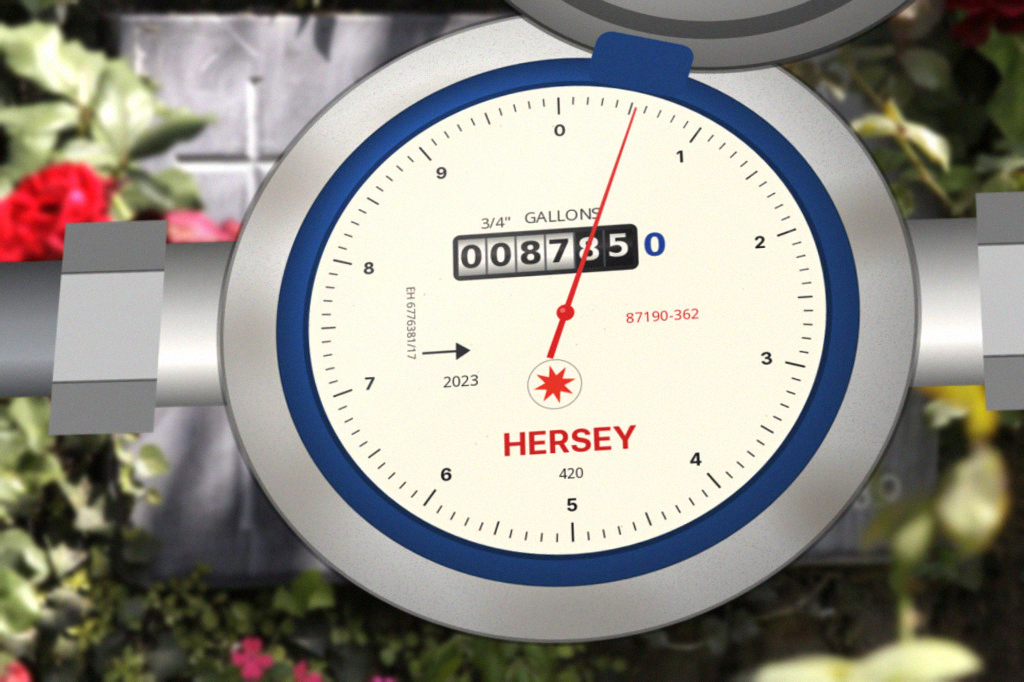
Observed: 87850.5 gal
